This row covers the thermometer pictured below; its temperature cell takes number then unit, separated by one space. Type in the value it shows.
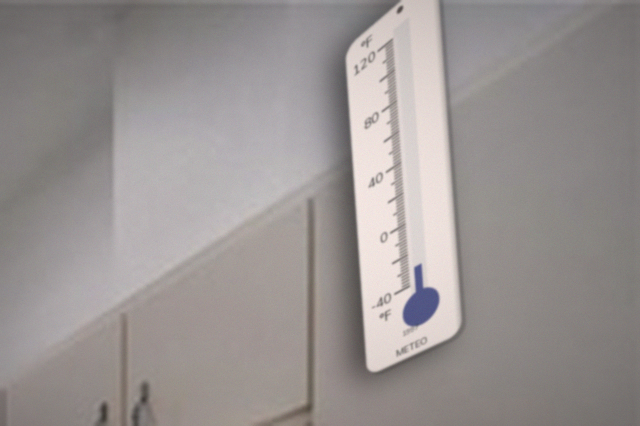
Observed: -30 °F
